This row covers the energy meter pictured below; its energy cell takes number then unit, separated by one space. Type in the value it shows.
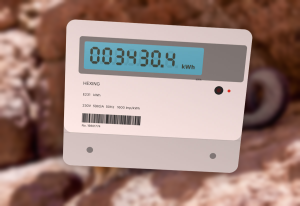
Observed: 3430.4 kWh
